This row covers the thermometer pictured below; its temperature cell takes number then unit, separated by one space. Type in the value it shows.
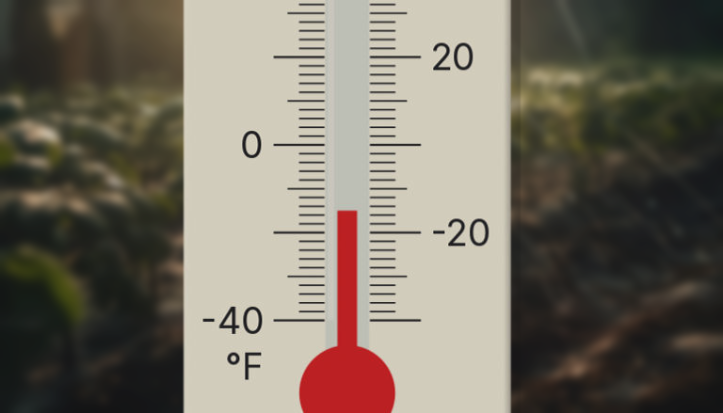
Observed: -15 °F
